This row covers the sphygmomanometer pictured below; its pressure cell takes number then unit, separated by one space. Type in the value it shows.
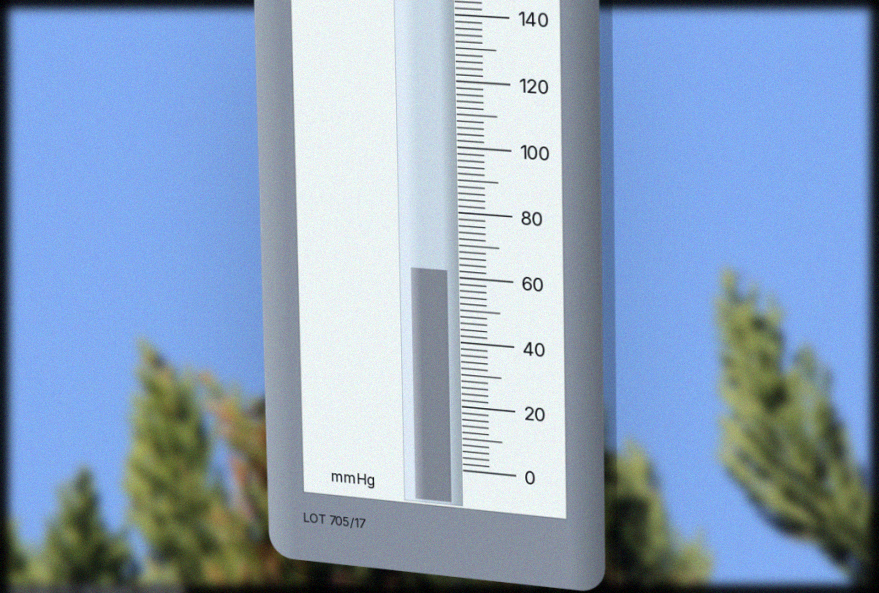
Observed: 62 mmHg
